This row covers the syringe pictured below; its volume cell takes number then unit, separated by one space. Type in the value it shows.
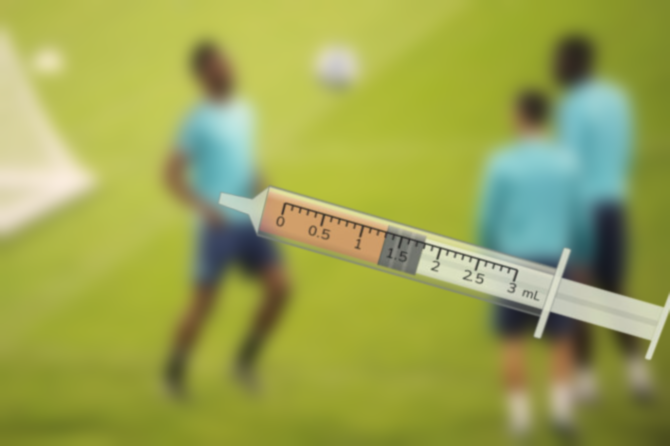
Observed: 1.3 mL
